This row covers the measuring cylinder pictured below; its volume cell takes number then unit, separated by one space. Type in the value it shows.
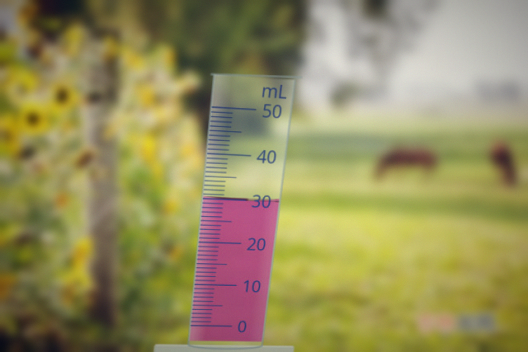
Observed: 30 mL
